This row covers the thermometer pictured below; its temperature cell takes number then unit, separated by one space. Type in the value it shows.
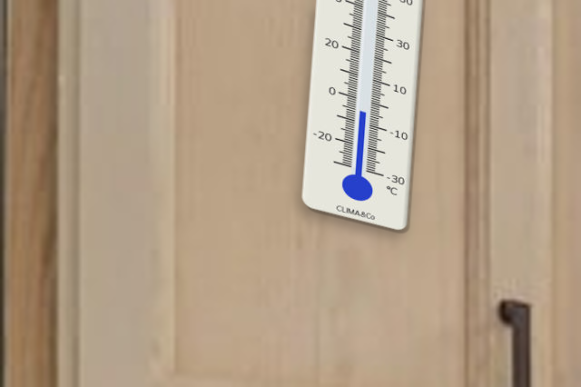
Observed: -5 °C
